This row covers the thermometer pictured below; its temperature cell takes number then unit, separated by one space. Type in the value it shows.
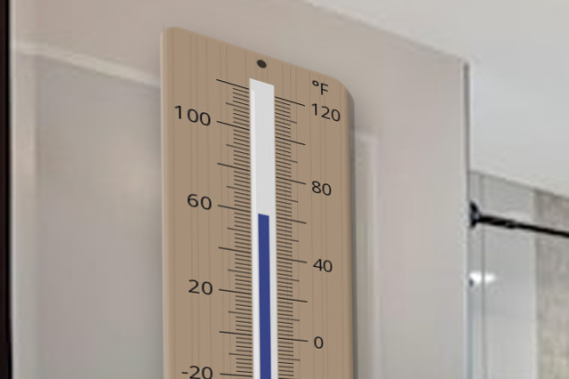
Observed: 60 °F
